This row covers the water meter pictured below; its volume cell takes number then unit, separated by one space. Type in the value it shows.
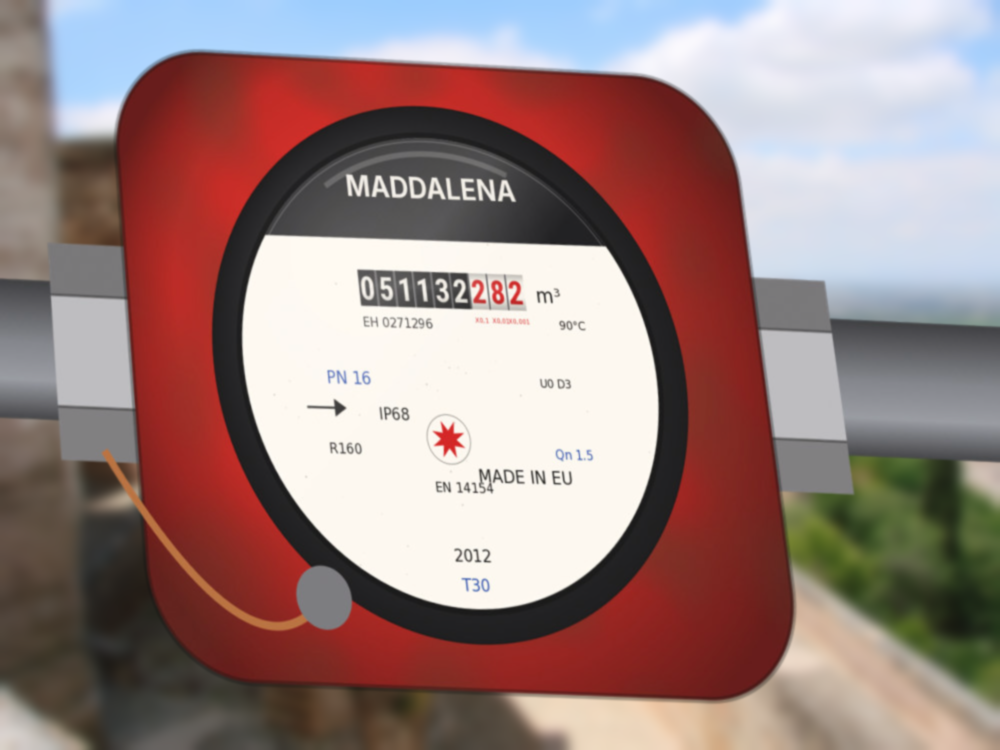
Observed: 51132.282 m³
